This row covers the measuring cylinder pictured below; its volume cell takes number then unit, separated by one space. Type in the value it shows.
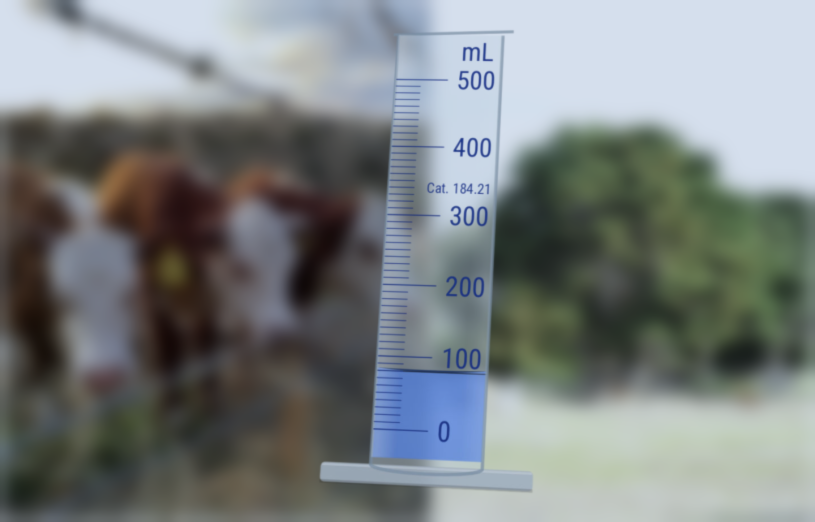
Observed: 80 mL
